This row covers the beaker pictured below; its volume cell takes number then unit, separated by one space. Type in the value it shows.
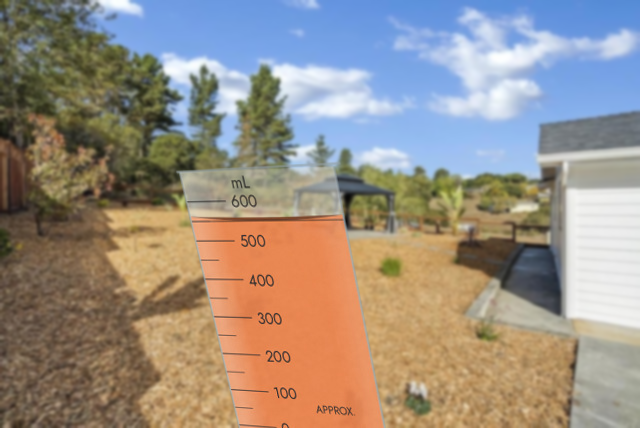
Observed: 550 mL
